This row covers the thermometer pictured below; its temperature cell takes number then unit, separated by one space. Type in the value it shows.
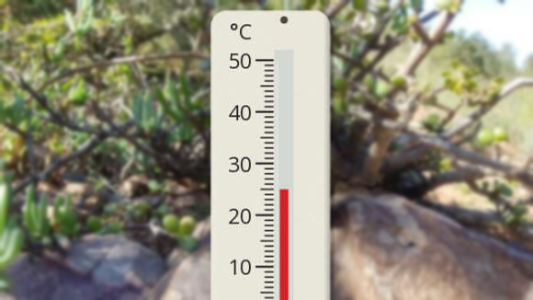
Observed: 25 °C
